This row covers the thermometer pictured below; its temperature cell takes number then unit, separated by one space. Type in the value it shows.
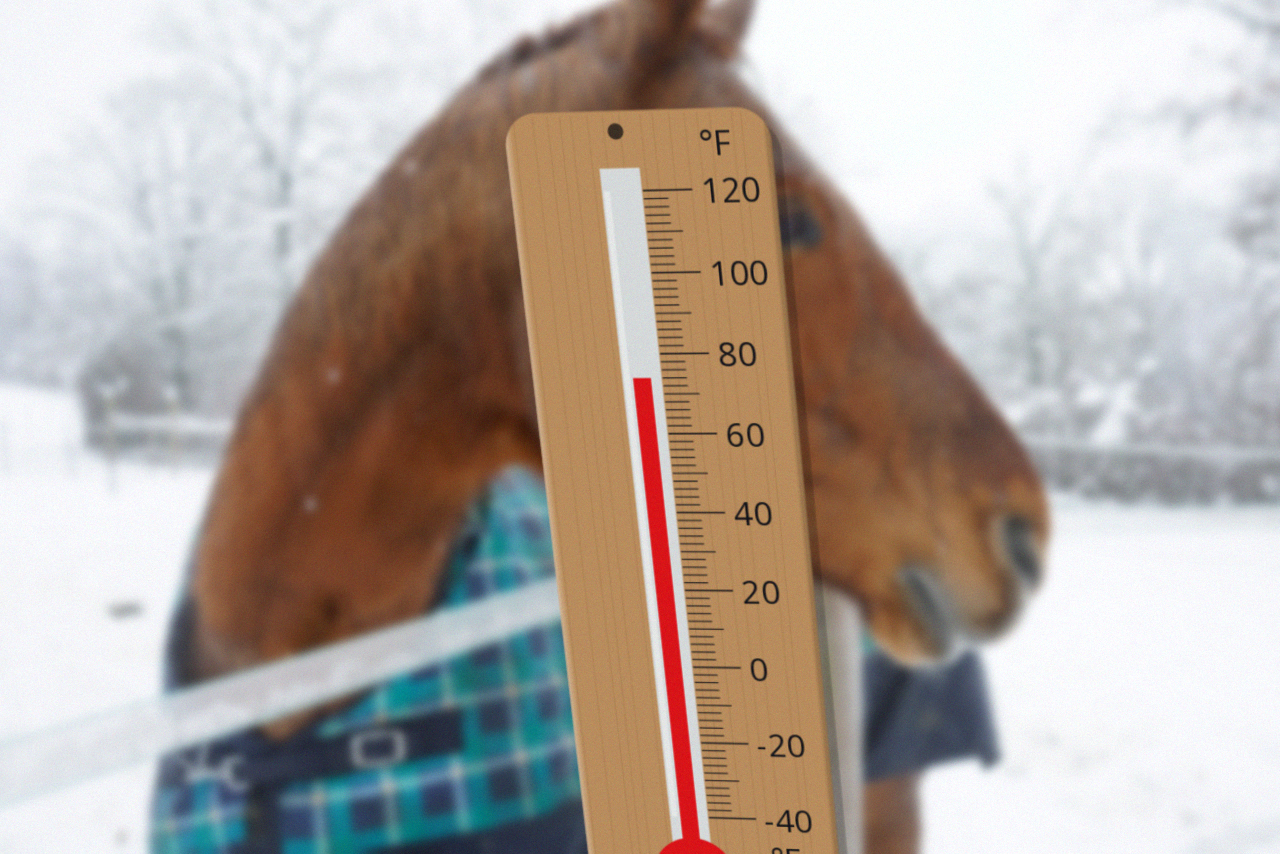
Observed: 74 °F
